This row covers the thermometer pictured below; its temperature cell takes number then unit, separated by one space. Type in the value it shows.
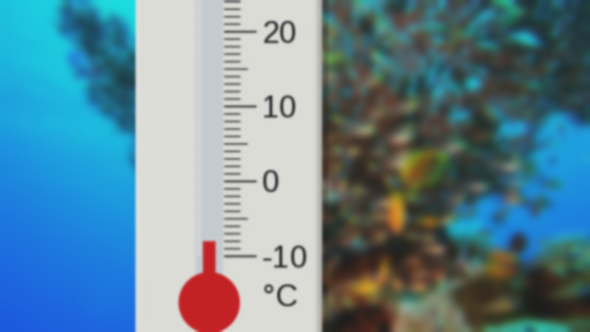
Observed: -8 °C
